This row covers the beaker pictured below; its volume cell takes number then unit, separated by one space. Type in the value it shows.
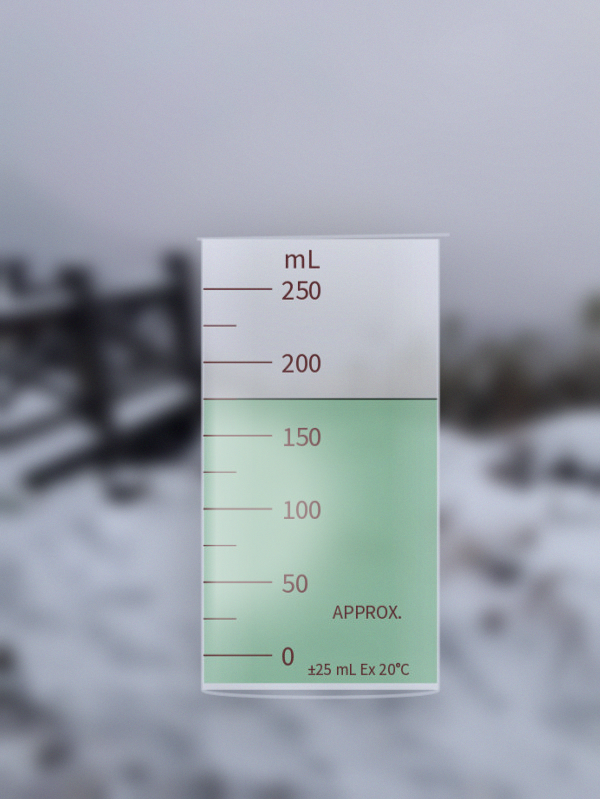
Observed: 175 mL
